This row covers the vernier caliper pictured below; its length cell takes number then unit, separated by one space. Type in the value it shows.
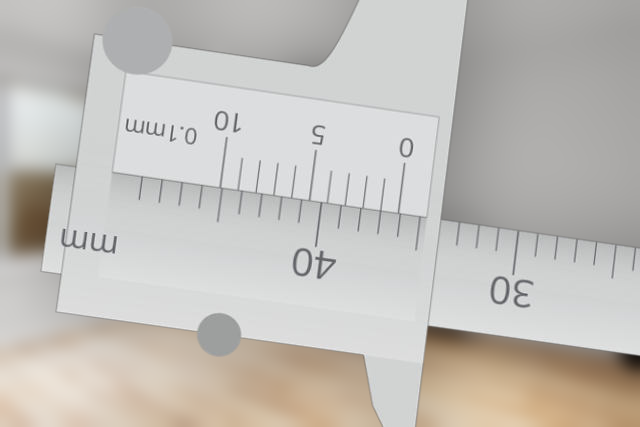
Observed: 36.1 mm
